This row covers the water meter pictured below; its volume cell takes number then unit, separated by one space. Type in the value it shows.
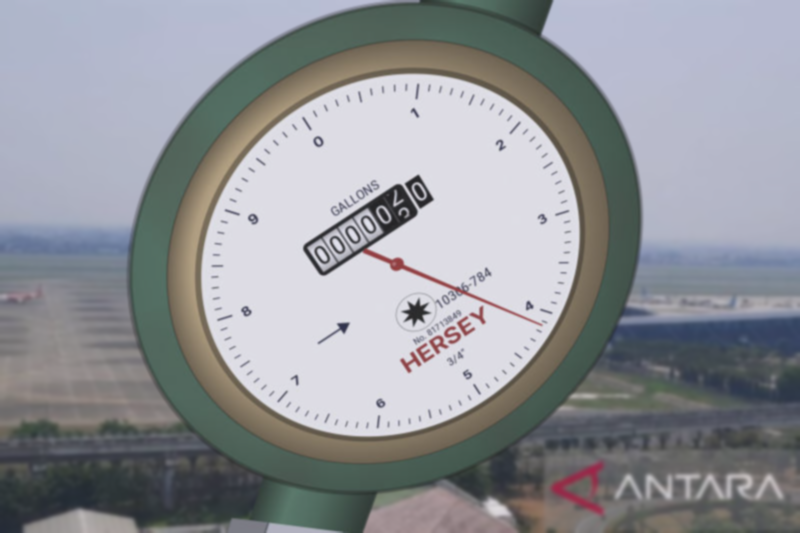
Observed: 24.1 gal
